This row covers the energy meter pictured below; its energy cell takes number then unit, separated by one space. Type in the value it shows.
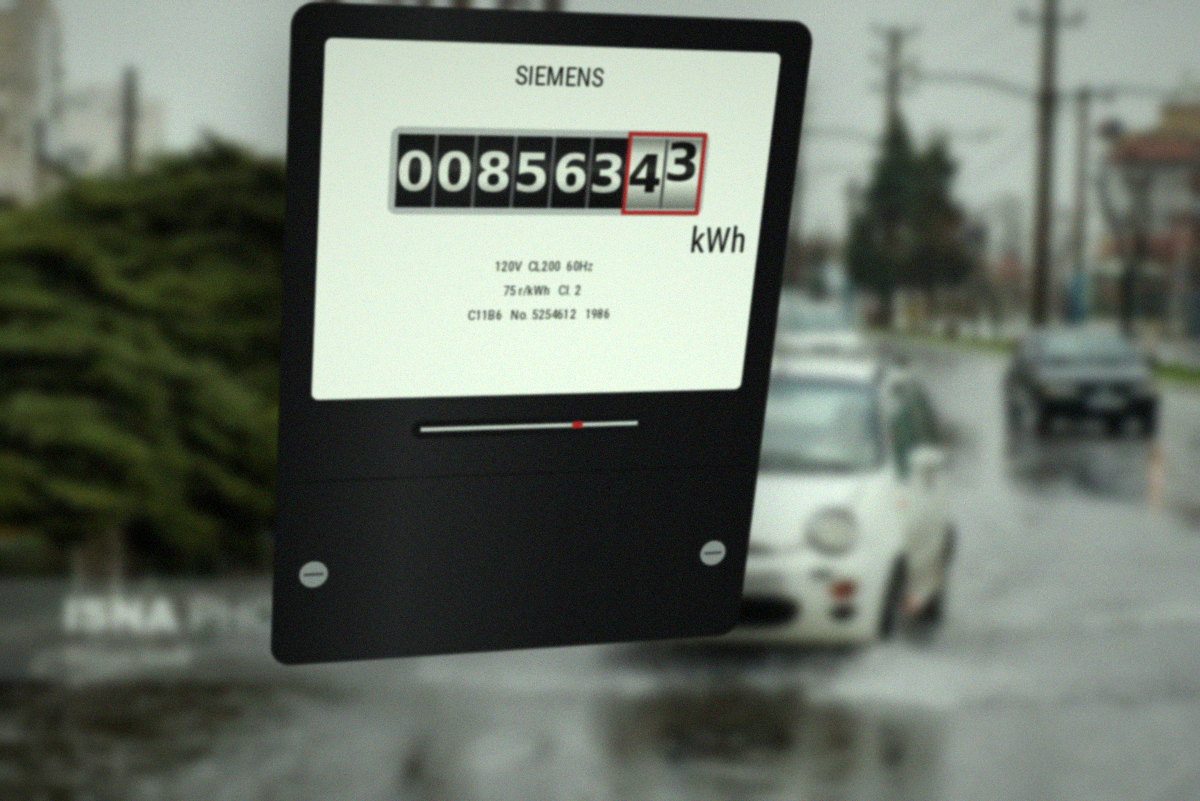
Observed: 8563.43 kWh
